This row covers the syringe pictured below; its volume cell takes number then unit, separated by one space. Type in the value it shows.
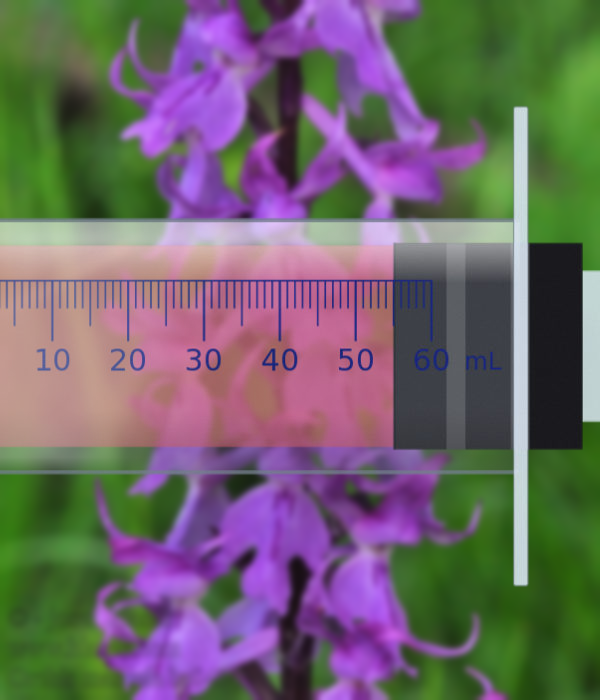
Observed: 55 mL
